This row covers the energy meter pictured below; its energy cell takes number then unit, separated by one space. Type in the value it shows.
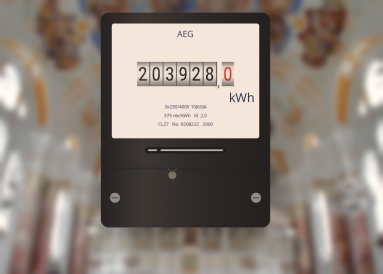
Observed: 203928.0 kWh
